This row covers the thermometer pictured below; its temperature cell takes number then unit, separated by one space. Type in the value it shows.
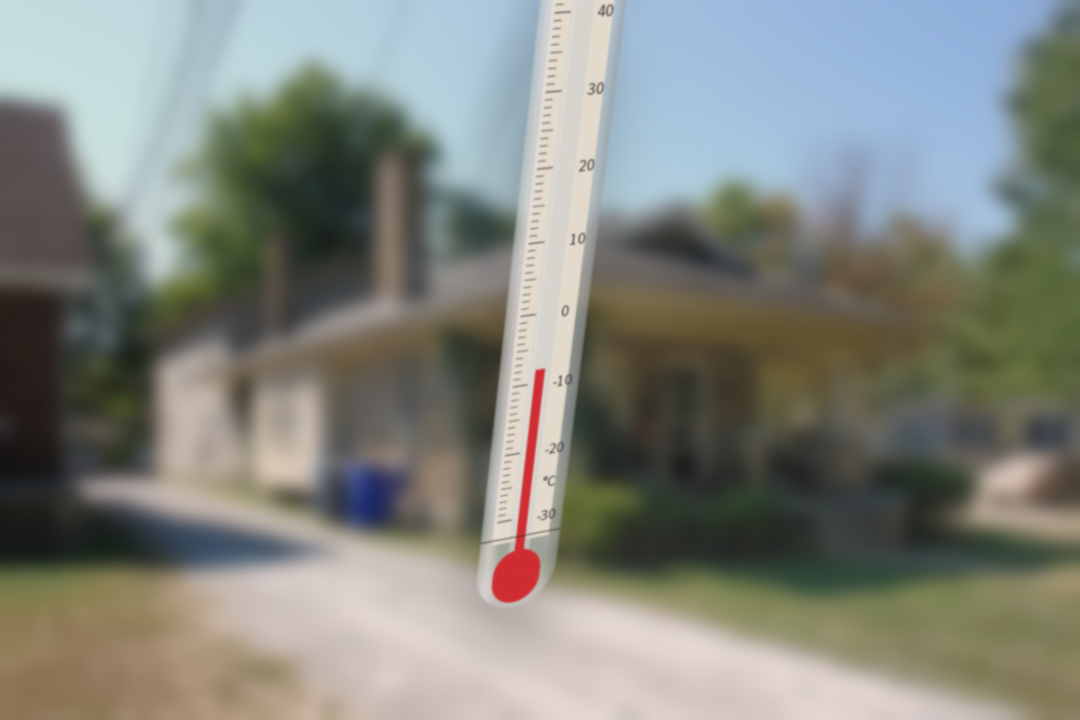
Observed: -8 °C
